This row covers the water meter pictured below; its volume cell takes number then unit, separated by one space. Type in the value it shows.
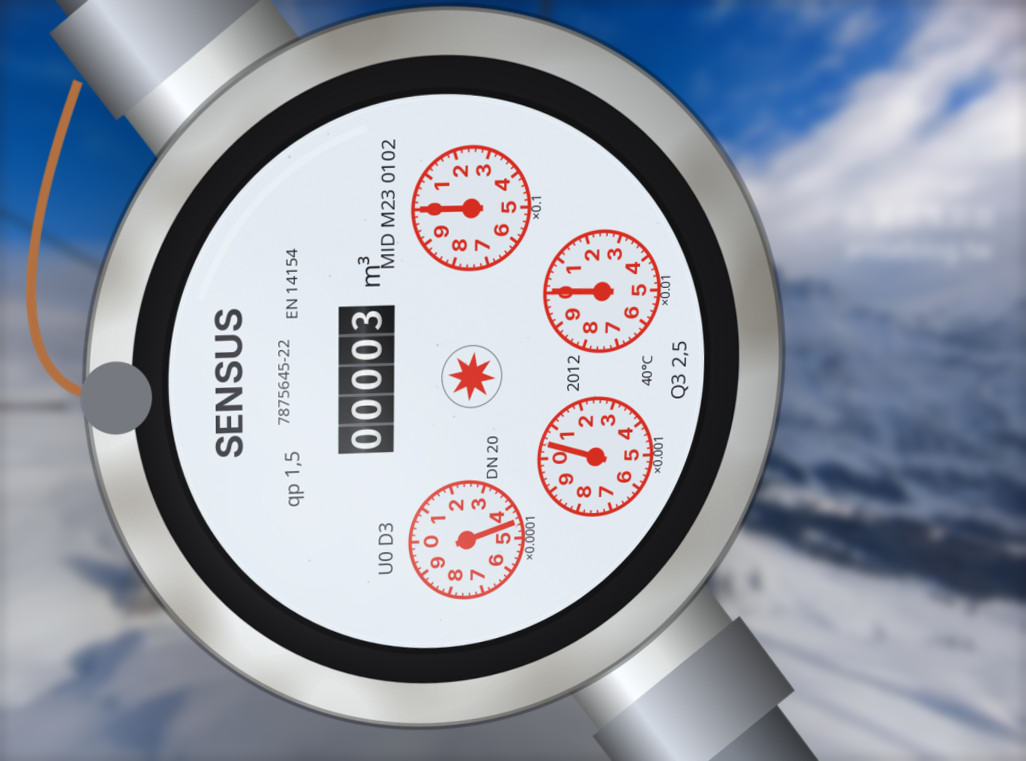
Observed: 3.0004 m³
